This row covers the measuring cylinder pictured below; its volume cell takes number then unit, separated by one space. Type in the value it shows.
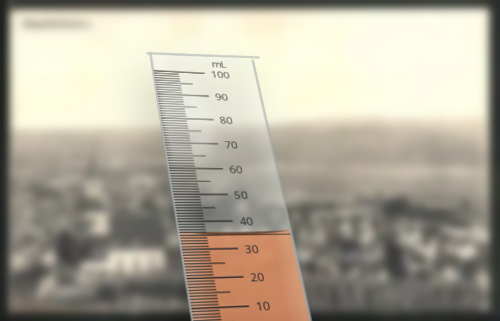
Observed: 35 mL
